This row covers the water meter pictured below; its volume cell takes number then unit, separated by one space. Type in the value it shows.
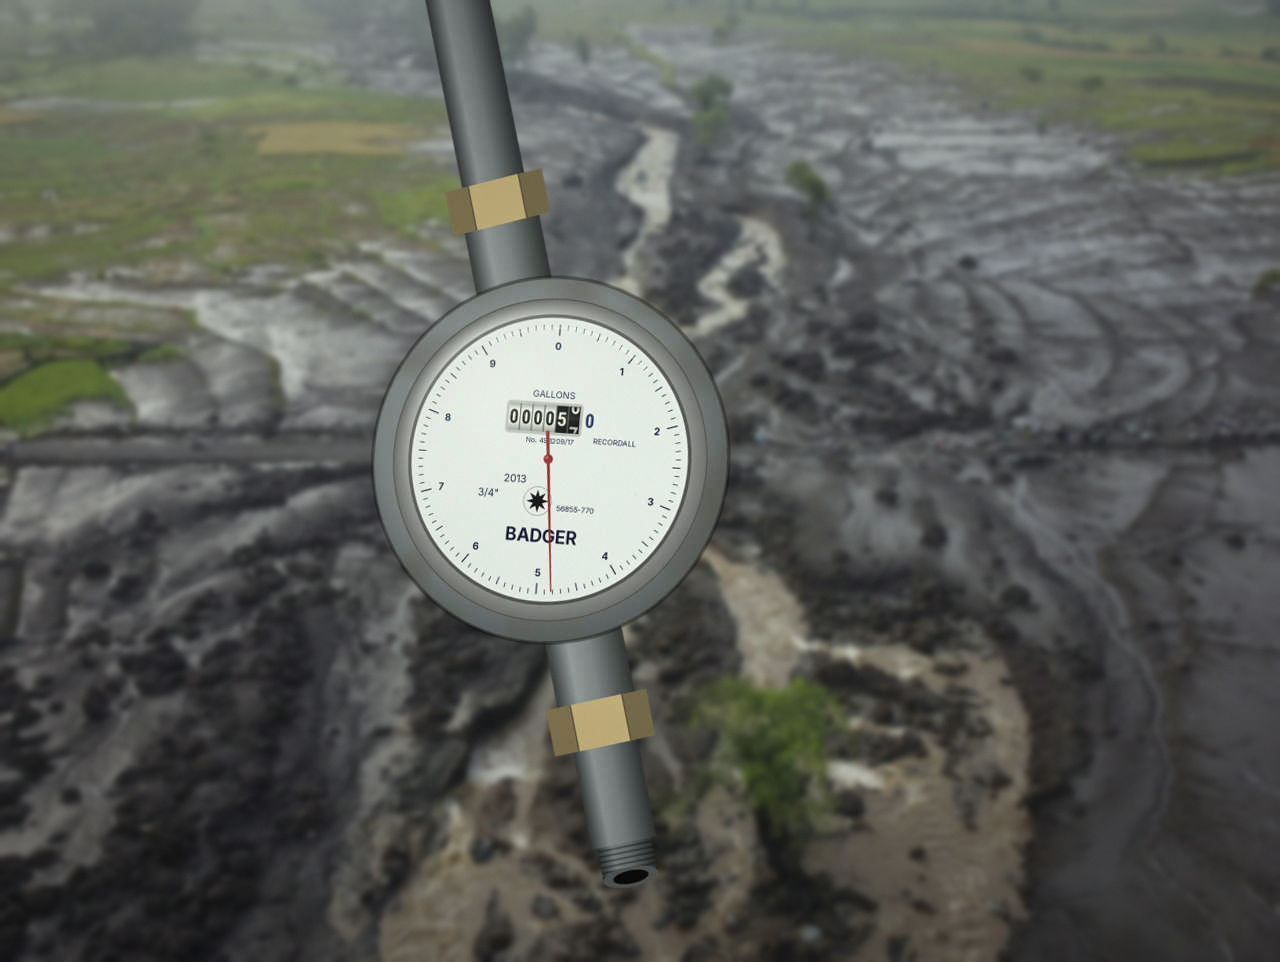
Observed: 564.8 gal
